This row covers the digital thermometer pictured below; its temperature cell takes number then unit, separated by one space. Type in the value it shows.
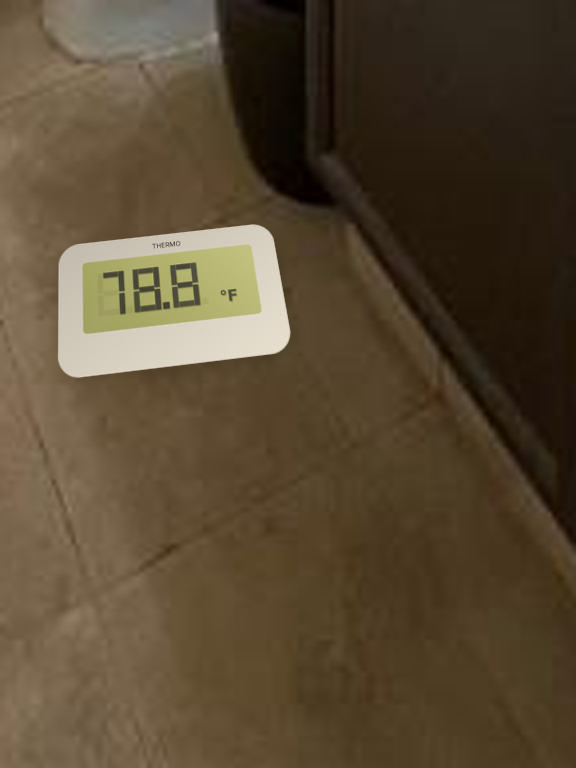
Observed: 78.8 °F
